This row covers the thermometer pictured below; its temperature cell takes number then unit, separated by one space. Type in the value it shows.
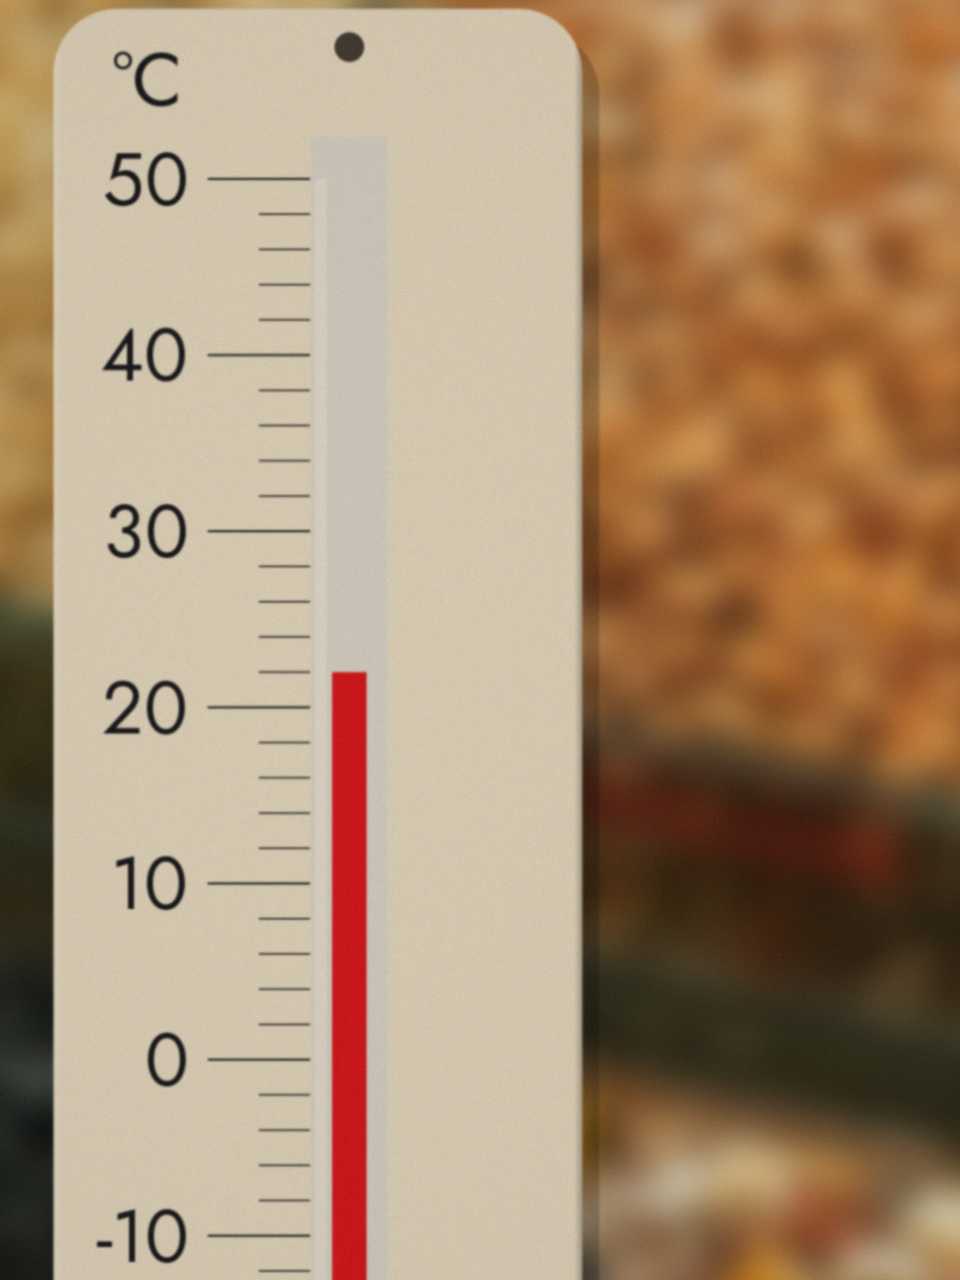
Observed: 22 °C
